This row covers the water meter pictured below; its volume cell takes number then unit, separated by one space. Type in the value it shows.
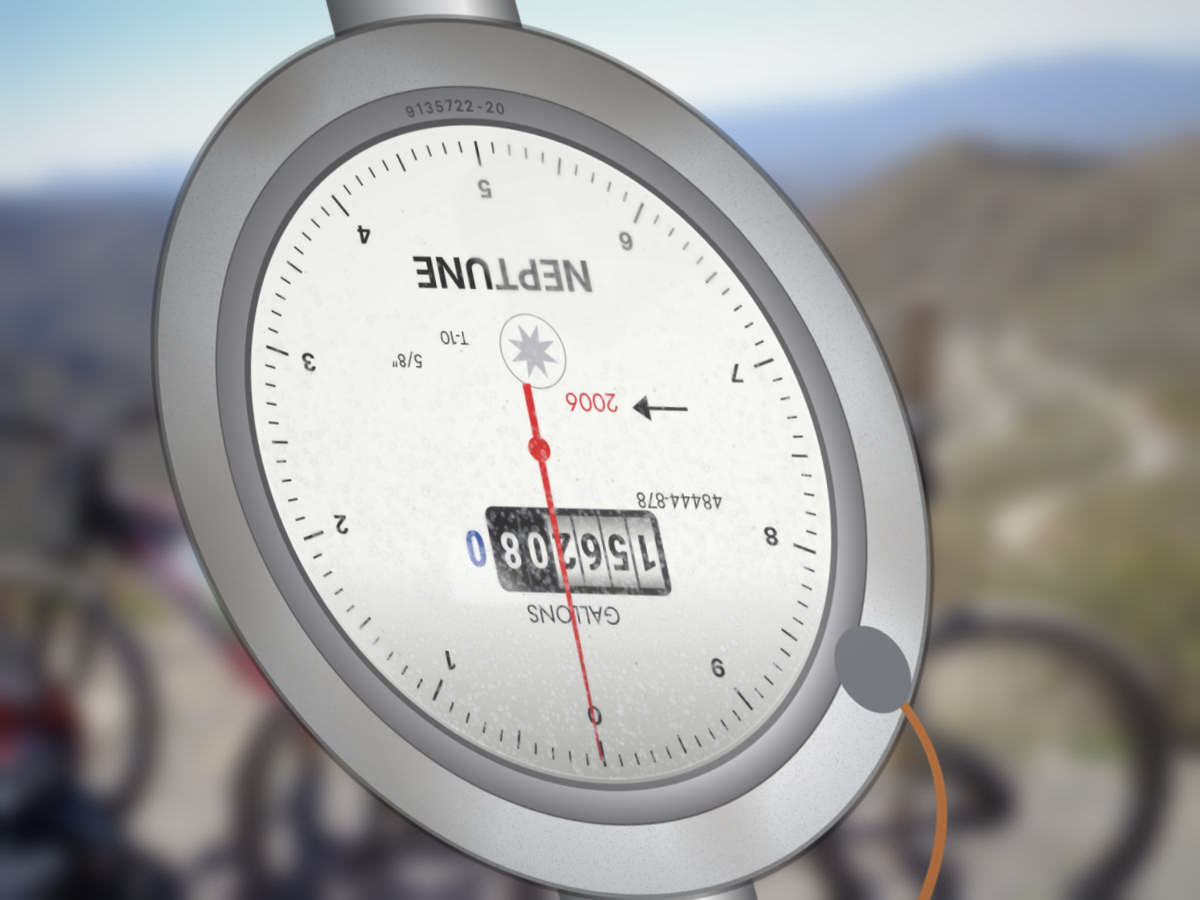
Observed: 1562080.0 gal
